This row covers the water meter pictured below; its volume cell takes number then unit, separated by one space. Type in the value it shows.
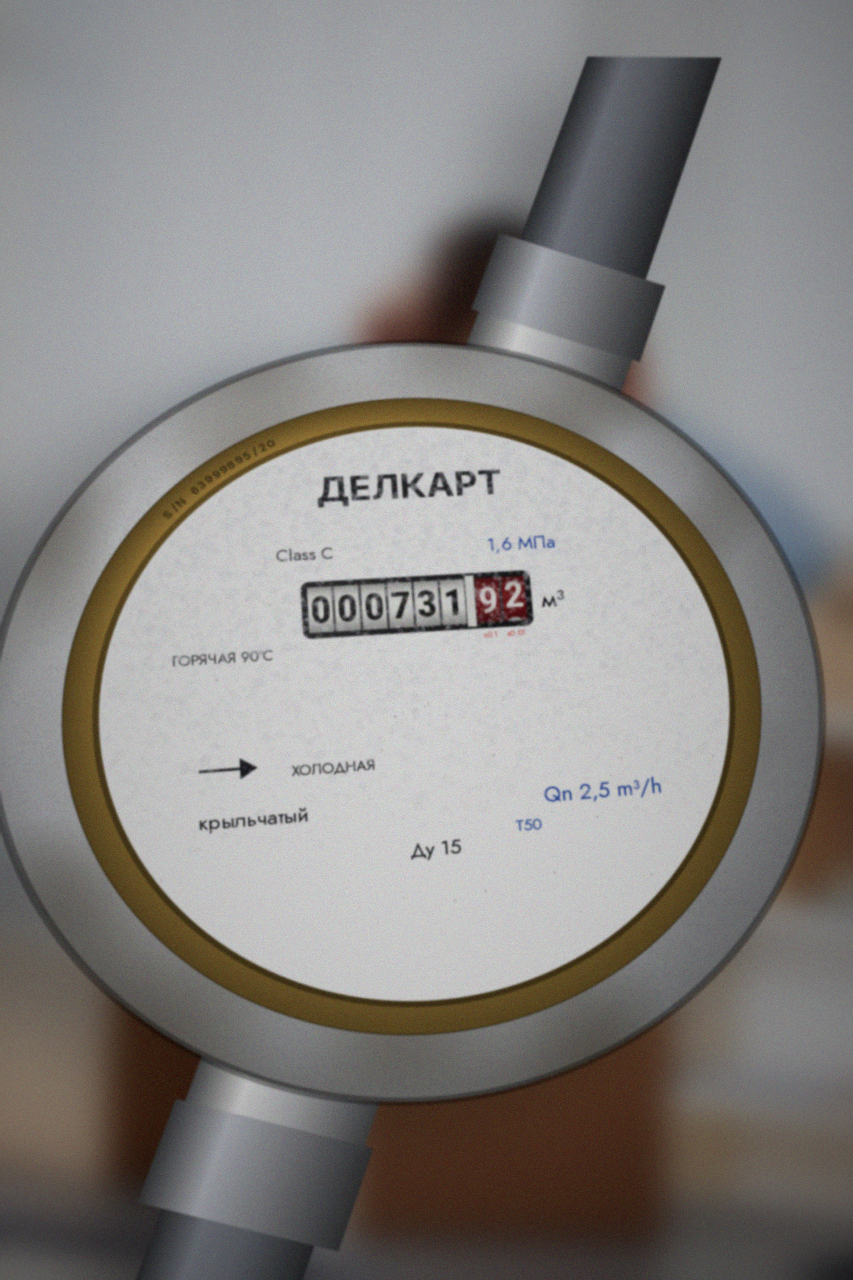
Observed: 731.92 m³
